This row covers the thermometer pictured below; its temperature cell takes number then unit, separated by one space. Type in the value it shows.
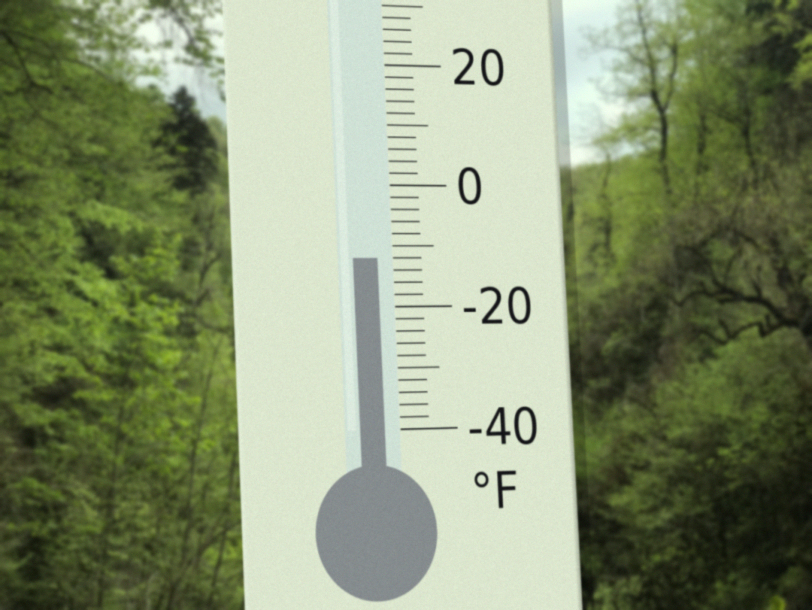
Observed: -12 °F
